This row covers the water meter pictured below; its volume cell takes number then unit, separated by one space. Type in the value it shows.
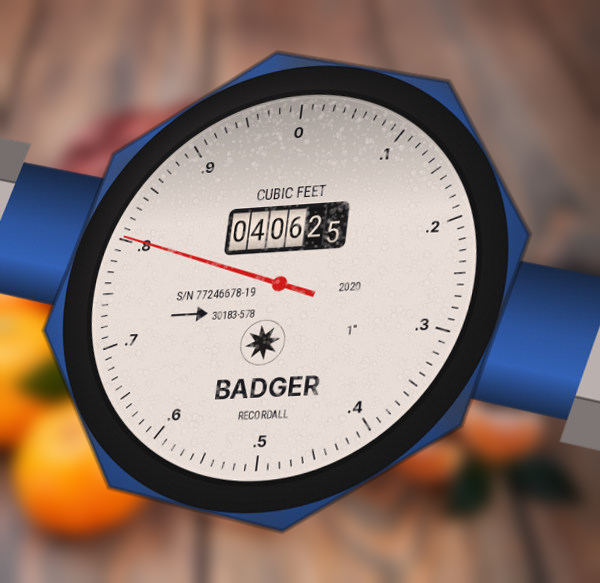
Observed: 40624.80 ft³
